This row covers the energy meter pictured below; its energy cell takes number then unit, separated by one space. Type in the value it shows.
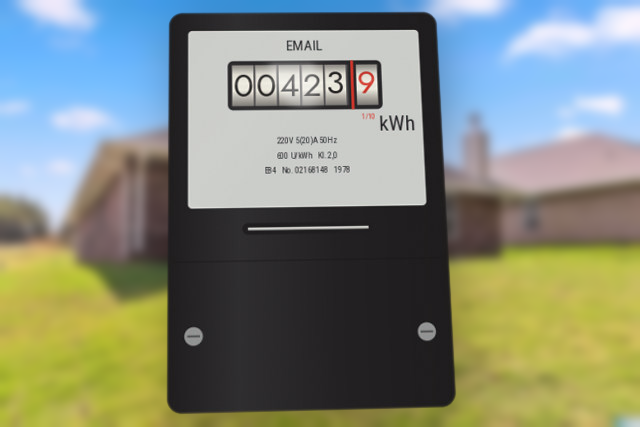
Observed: 423.9 kWh
